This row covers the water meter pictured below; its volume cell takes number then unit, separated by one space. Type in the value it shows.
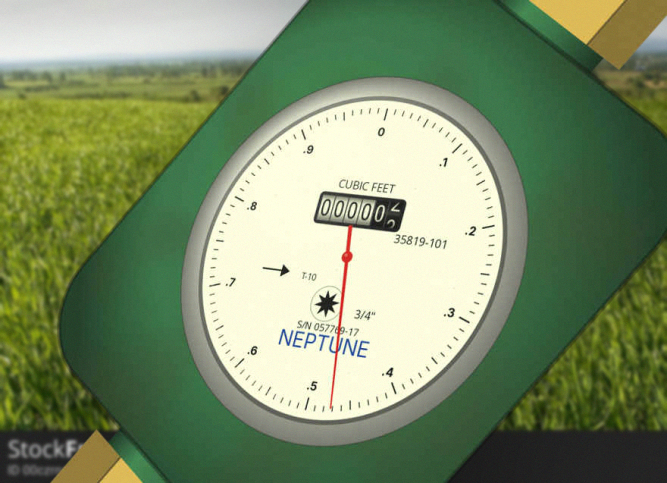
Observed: 2.47 ft³
